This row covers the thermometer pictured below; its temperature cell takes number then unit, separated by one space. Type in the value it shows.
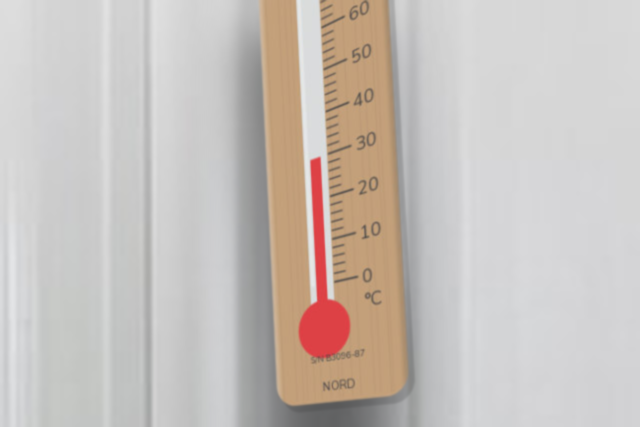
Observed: 30 °C
